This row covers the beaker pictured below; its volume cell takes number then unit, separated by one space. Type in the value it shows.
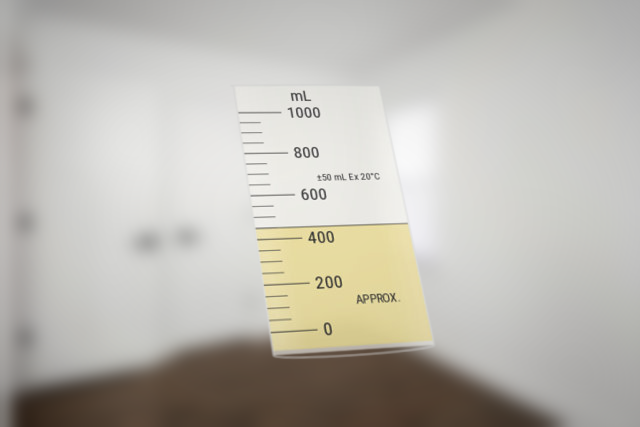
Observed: 450 mL
